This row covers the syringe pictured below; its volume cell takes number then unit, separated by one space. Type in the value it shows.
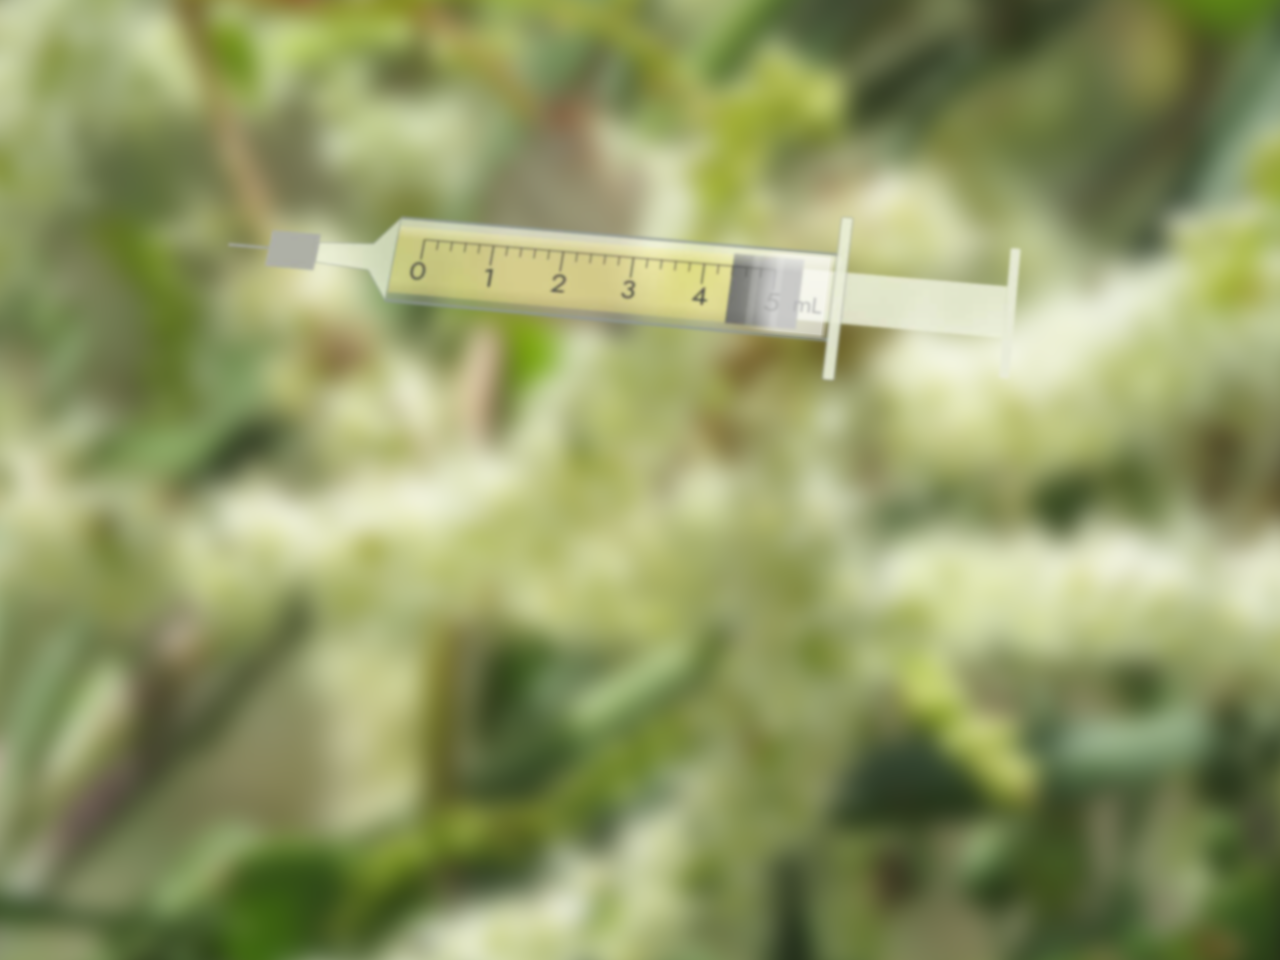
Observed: 4.4 mL
